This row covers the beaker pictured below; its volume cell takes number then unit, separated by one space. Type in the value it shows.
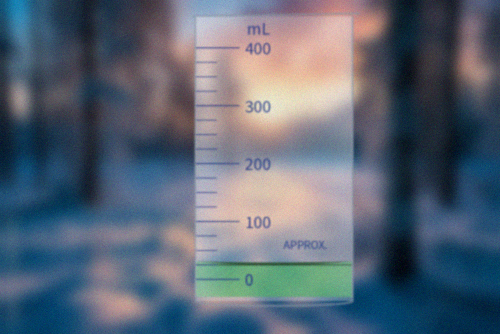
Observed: 25 mL
